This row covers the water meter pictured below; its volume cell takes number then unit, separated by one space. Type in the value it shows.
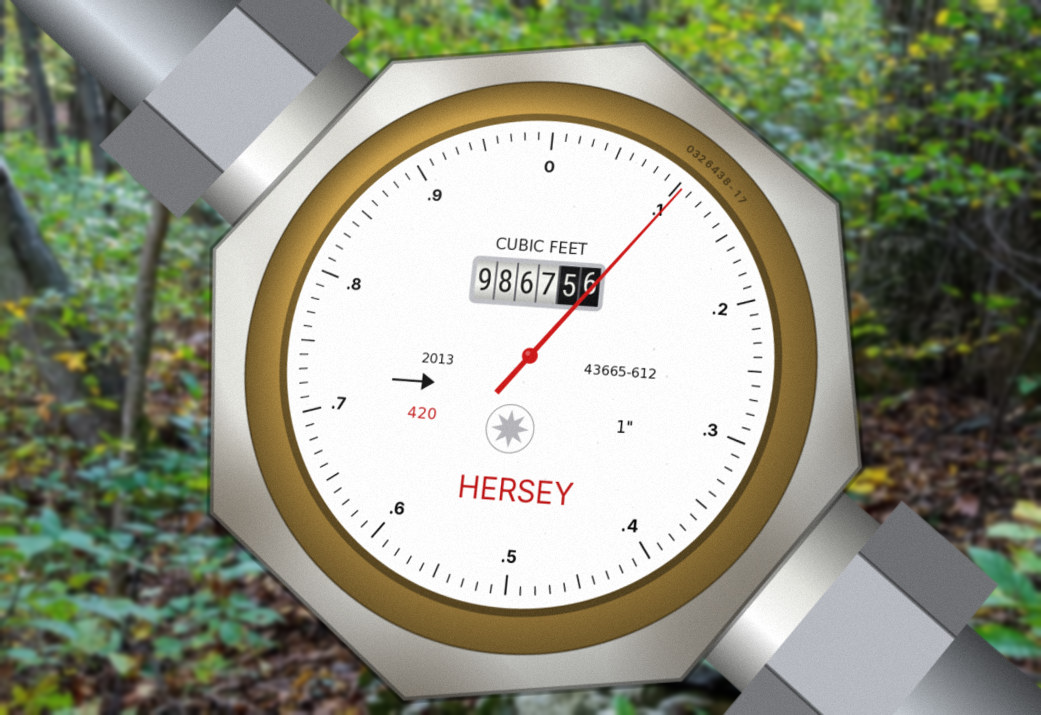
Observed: 986756.10 ft³
